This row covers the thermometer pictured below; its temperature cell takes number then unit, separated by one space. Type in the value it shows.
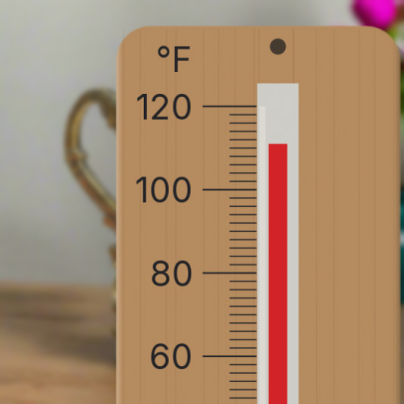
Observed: 111 °F
